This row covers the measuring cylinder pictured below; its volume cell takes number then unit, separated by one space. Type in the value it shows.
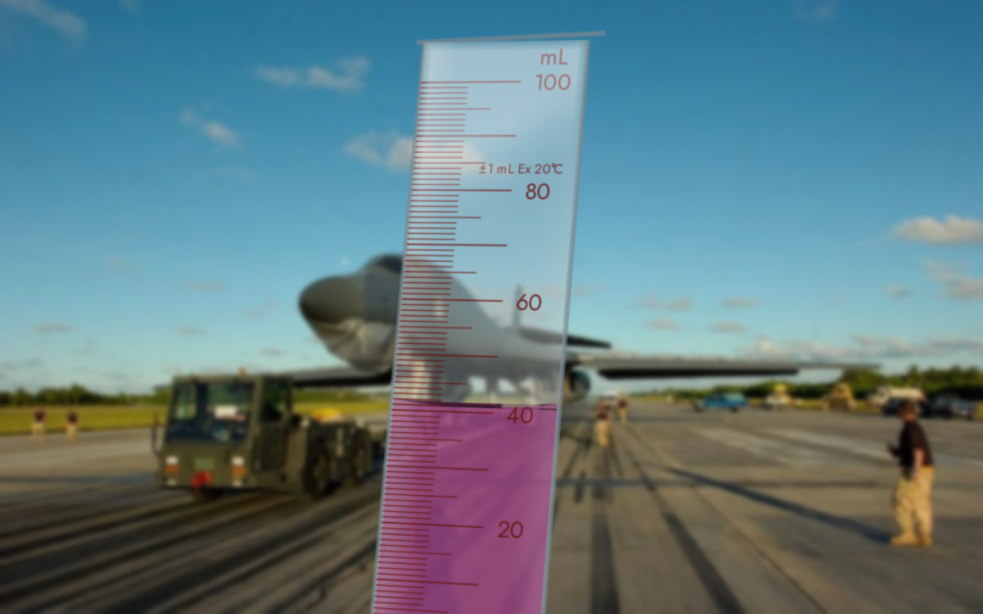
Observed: 41 mL
